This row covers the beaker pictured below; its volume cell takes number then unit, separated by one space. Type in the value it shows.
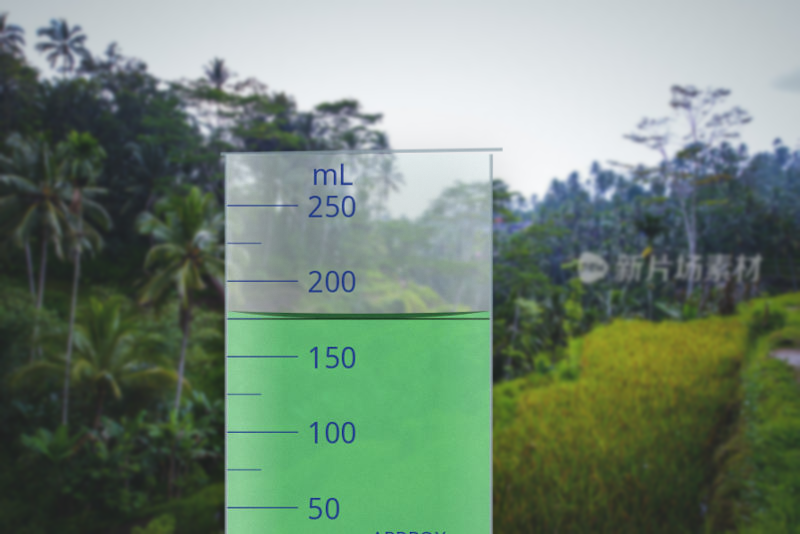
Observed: 175 mL
